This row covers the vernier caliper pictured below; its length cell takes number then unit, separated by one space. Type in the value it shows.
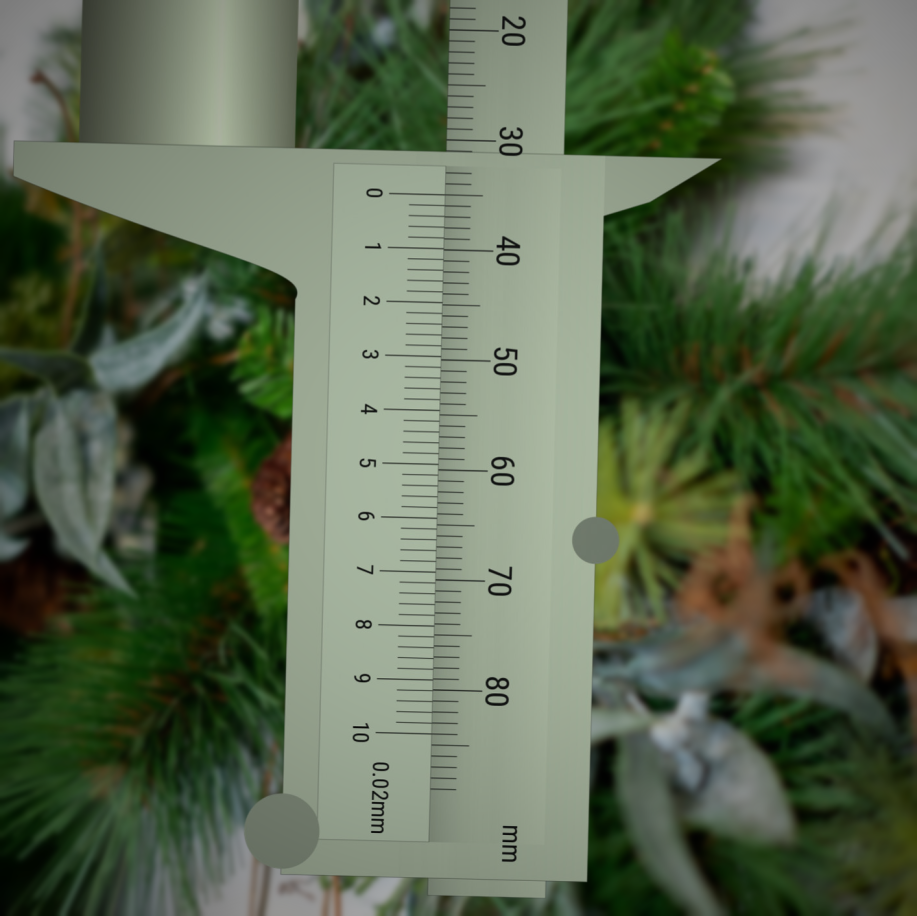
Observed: 35.0 mm
